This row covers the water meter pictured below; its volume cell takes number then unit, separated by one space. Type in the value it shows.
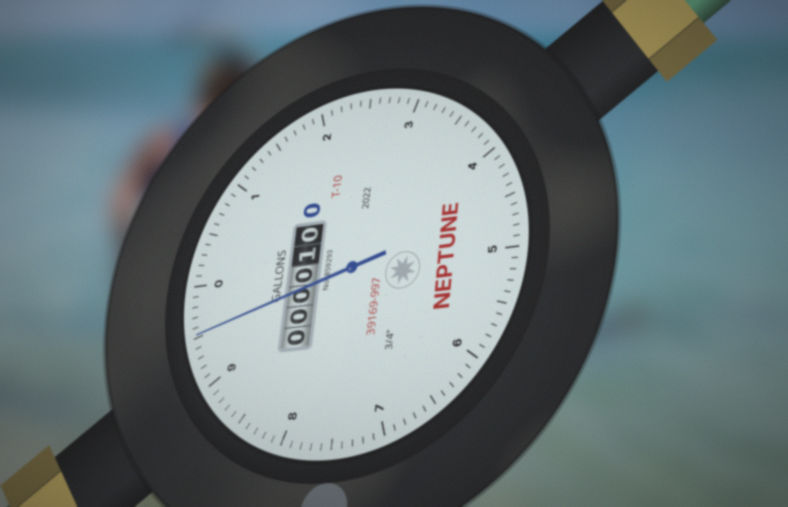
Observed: 99.5 gal
